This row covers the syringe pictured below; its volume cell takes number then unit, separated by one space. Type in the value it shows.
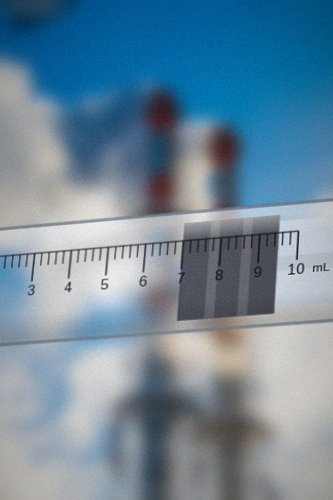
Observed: 7 mL
